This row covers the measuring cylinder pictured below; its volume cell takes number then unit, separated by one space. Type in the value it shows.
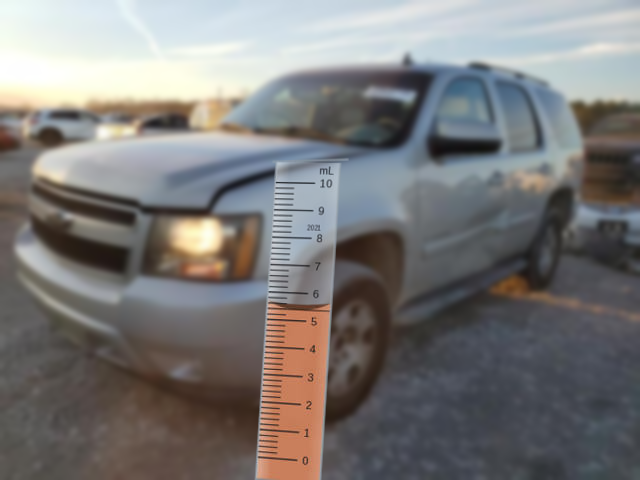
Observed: 5.4 mL
